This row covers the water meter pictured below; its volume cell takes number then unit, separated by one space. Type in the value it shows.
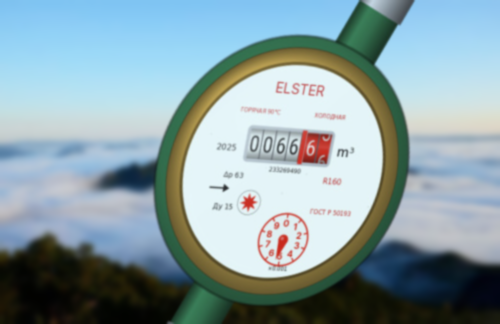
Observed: 66.655 m³
